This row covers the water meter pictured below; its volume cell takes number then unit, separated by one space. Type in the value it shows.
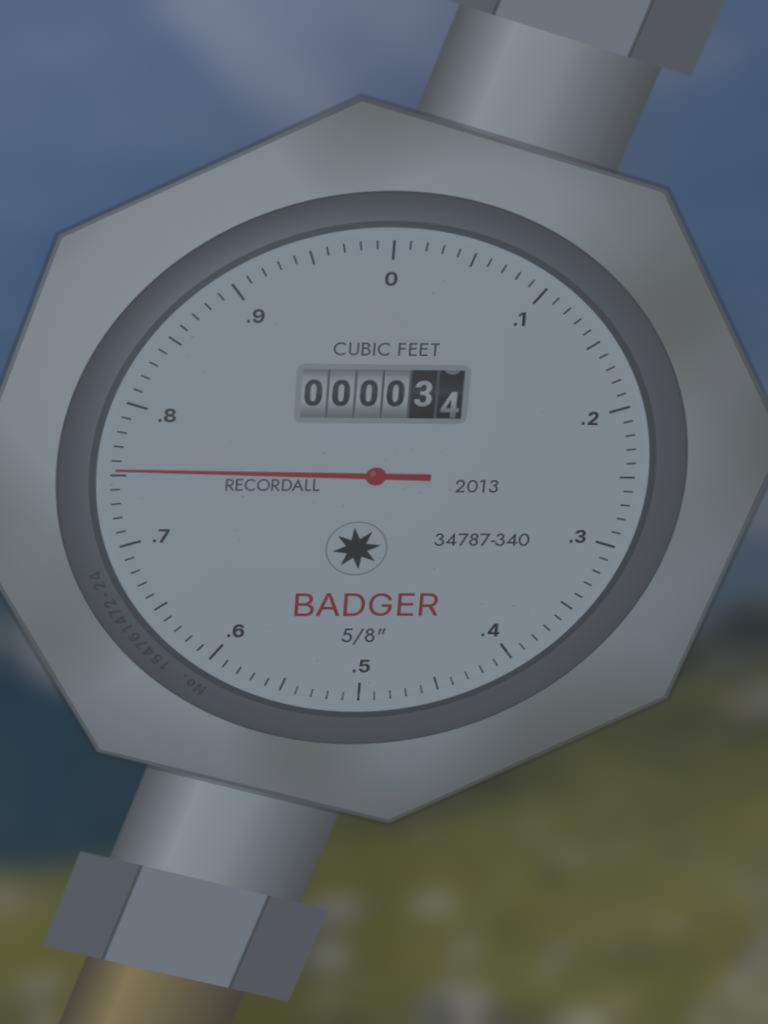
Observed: 33.75 ft³
